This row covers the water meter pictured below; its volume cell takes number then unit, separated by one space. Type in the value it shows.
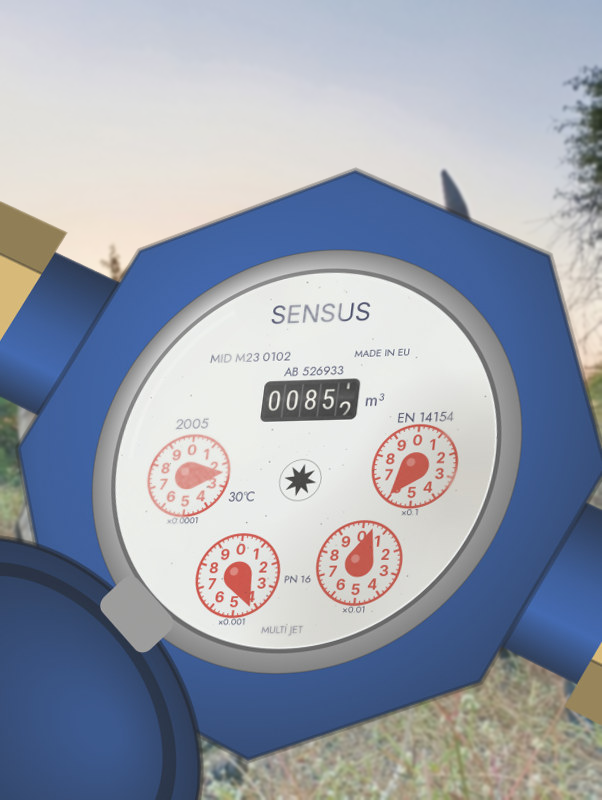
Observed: 851.6042 m³
